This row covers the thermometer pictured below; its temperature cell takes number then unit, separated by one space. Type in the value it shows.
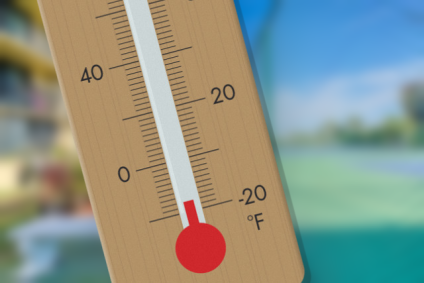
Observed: -16 °F
